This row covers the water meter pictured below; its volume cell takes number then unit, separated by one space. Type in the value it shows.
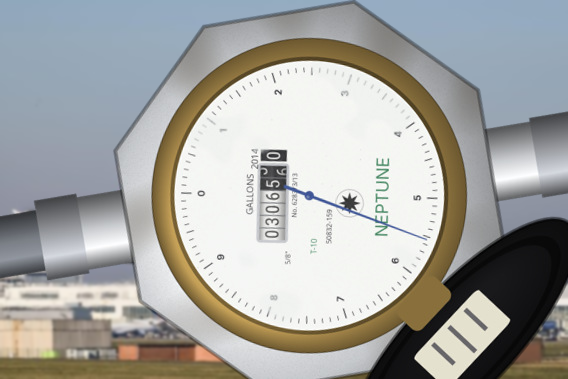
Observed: 306555.5 gal
